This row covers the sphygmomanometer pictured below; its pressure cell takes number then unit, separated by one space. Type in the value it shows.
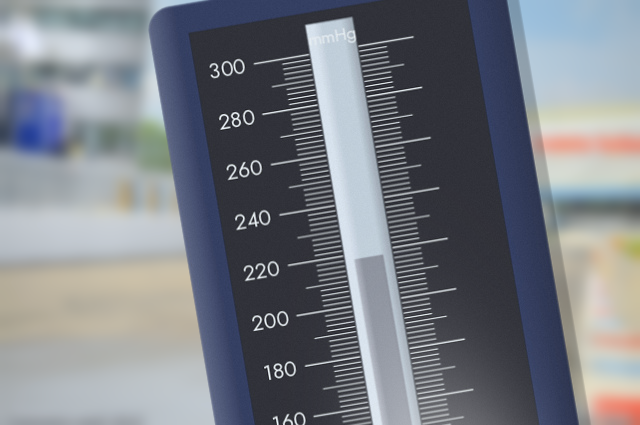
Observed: 218 mmHg
